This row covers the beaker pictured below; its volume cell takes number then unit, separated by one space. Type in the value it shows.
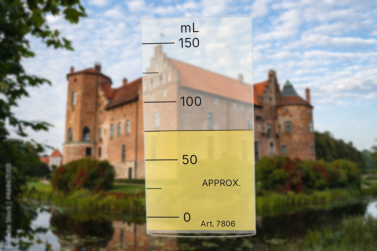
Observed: 75 mL
